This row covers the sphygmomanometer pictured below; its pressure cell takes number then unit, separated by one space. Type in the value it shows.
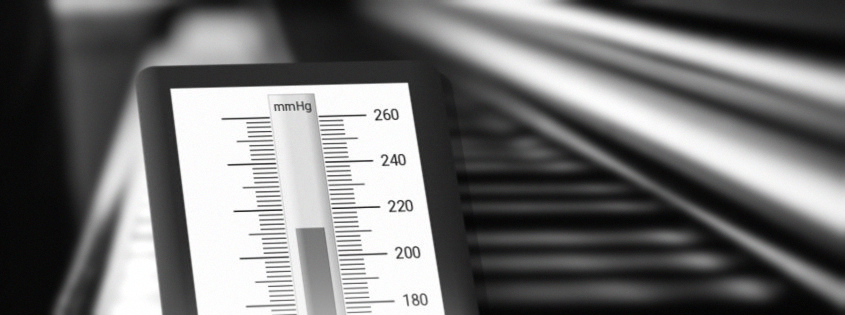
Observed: 212 mmHg
